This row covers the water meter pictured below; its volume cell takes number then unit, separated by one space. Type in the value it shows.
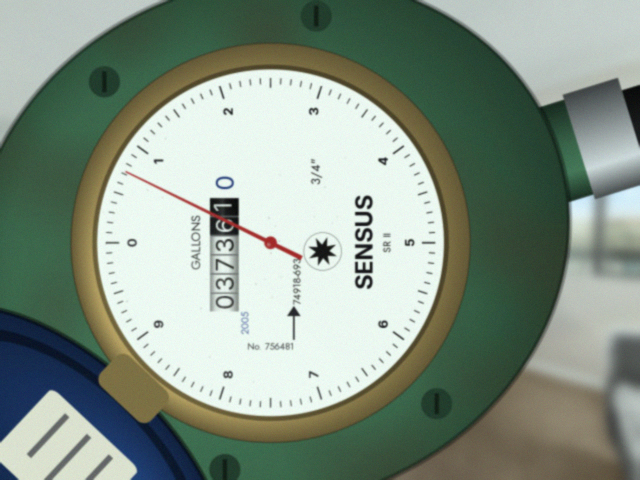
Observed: 373610.7 gal
